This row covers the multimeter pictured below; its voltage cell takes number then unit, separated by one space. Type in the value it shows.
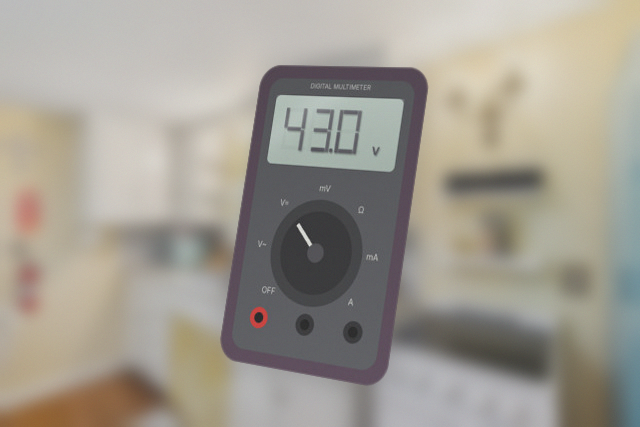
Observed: 43.0 V
